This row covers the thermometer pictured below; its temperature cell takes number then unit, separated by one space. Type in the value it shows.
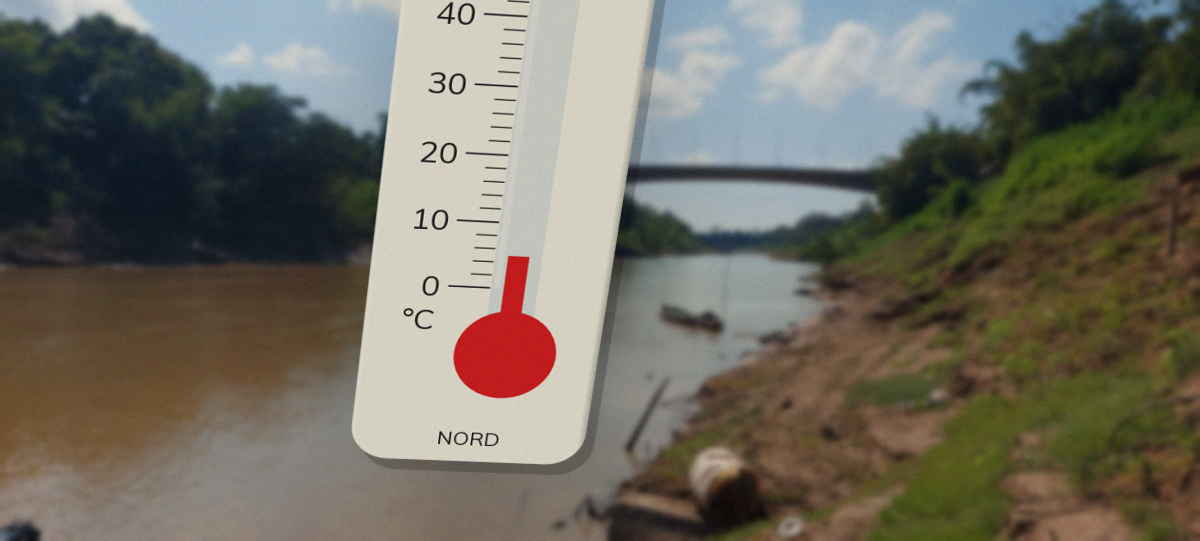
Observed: 5 °C
